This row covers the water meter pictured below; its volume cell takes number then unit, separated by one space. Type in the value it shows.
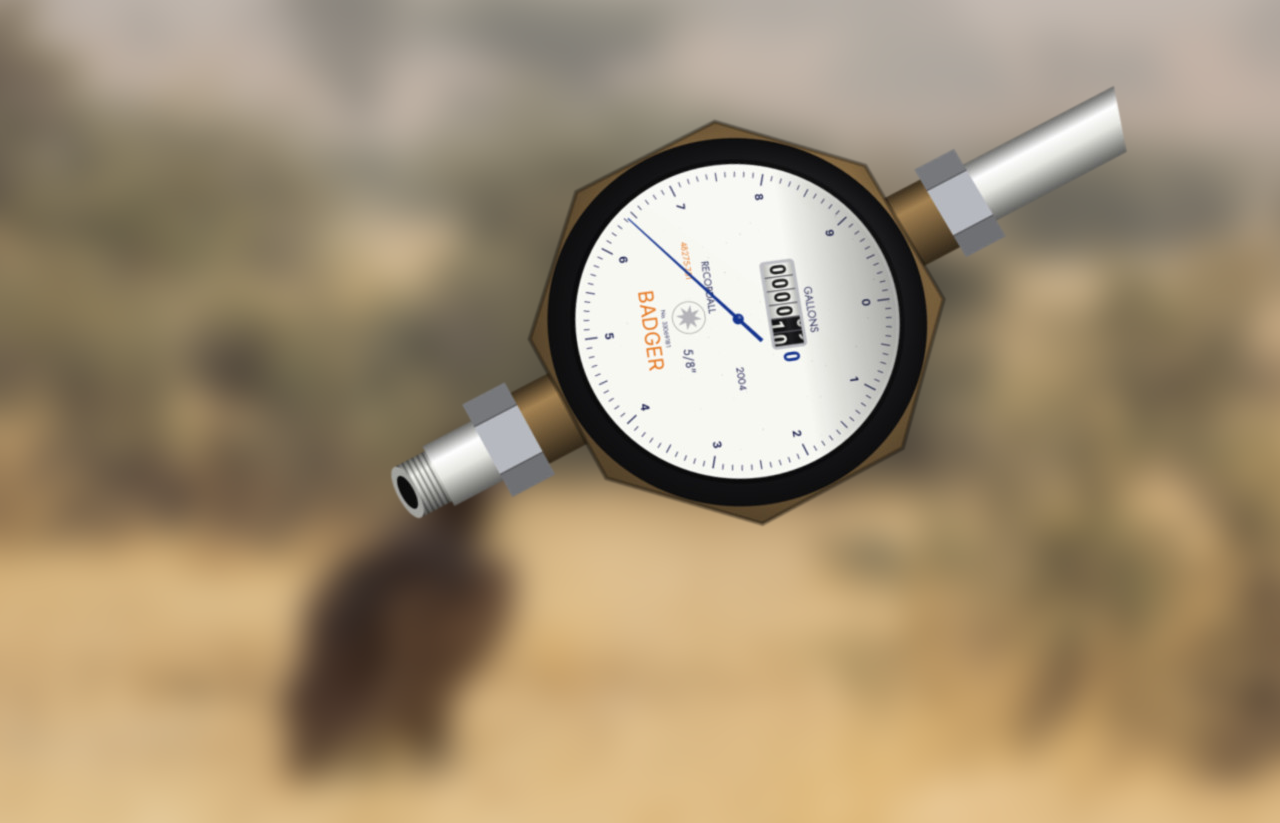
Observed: 96.4 gal
